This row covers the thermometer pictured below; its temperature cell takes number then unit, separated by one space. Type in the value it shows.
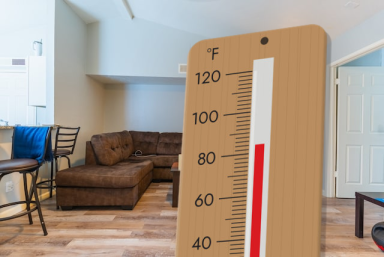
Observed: 84 °F
